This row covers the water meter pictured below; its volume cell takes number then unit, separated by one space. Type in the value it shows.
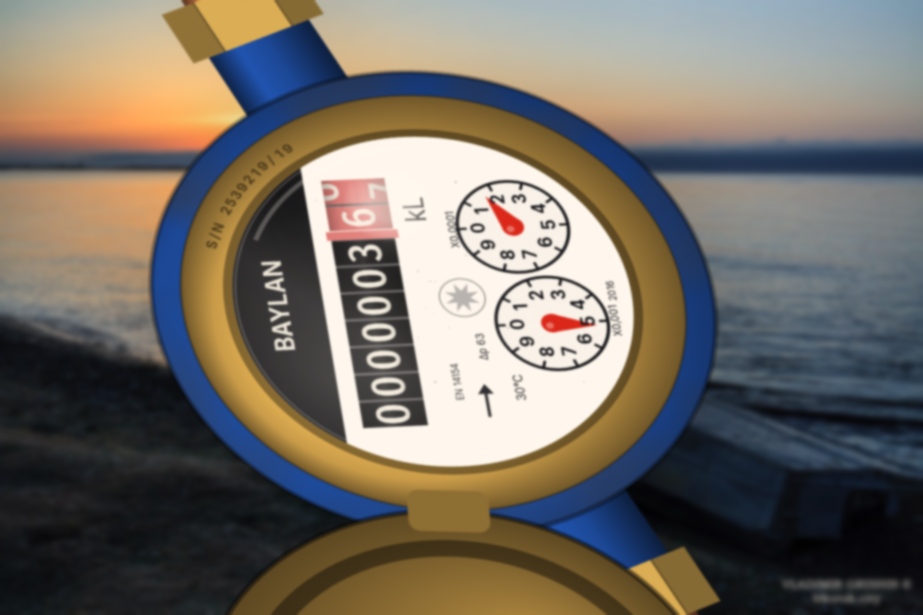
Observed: 3.6651 kL
